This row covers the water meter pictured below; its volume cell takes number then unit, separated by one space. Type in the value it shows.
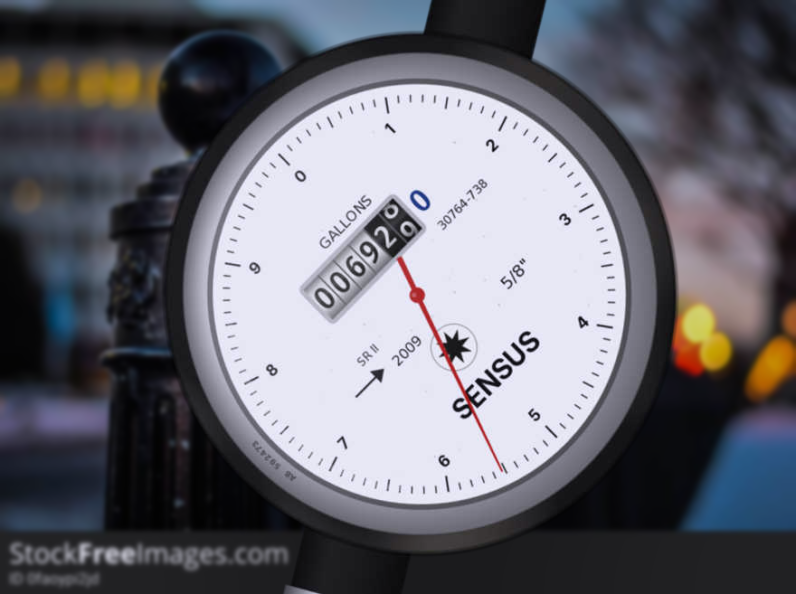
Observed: 69285.5 gal
